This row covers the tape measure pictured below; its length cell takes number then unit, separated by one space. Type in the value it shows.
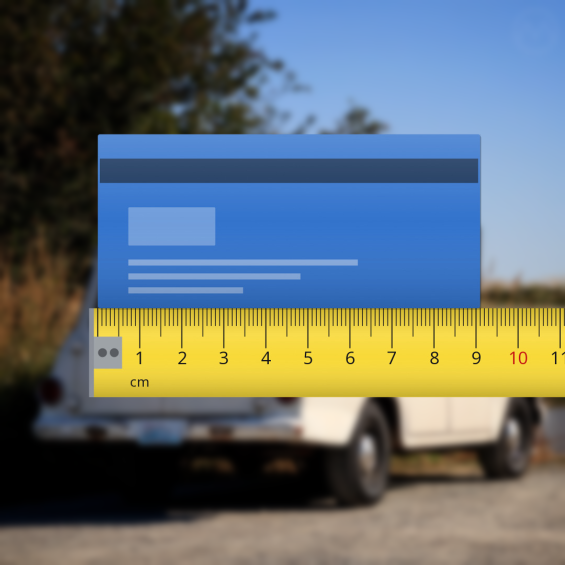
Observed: 9.1 cm
